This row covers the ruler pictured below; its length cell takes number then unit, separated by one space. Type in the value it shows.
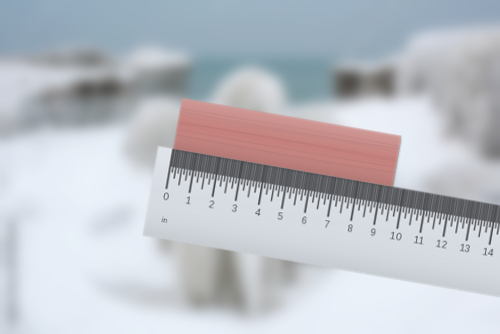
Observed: 9.5 in
